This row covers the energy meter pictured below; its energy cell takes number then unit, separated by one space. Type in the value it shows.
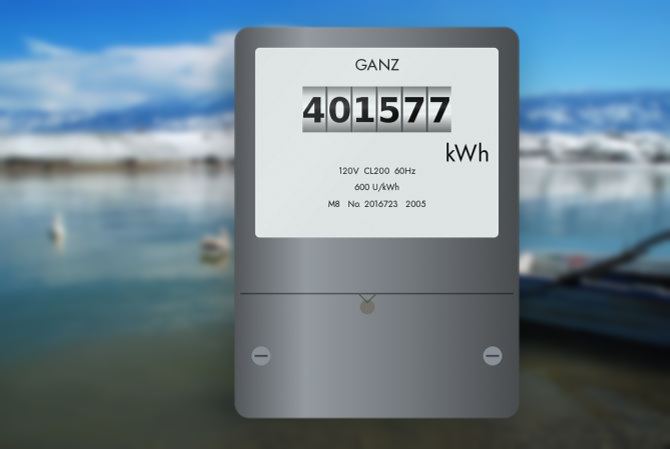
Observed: 401577 kWh
